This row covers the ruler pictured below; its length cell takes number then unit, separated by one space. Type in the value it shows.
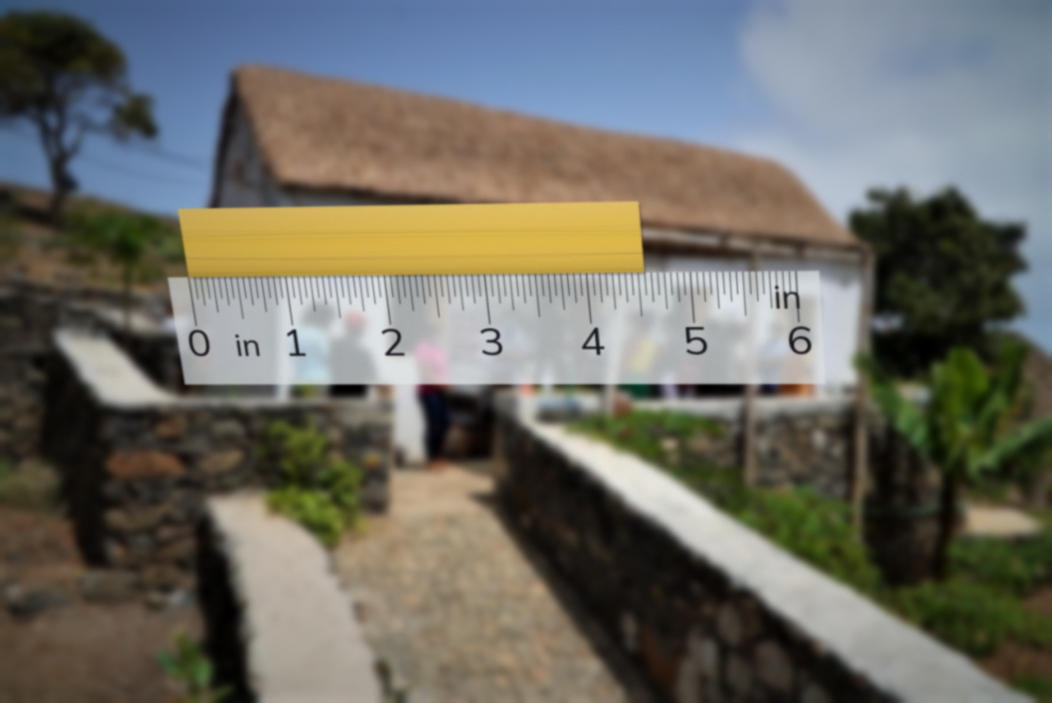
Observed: 4.5625 in
